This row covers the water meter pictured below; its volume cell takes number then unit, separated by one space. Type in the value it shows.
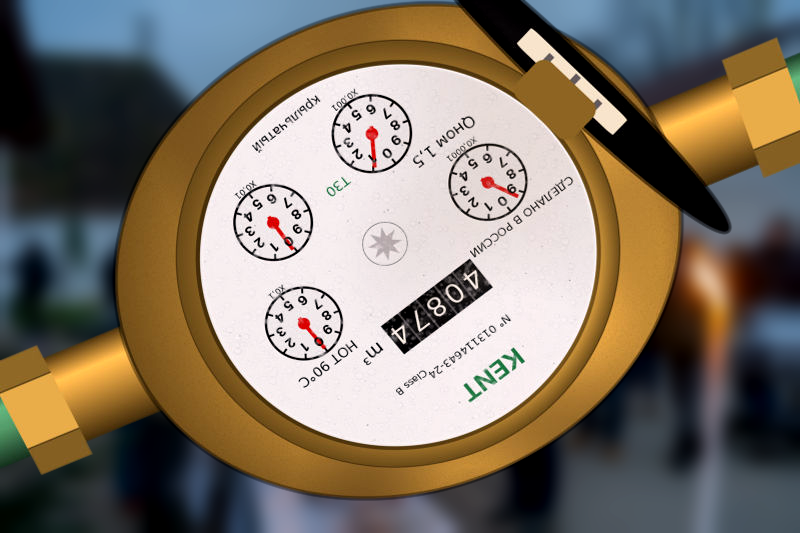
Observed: 40874.0009 m³
